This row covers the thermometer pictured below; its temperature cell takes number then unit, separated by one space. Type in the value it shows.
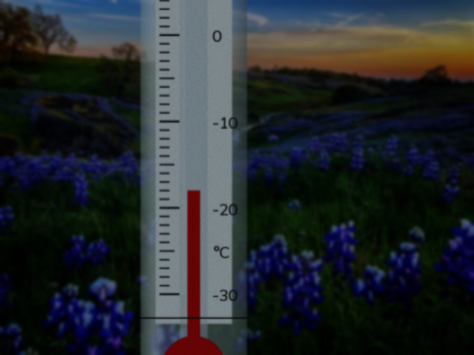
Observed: -18 °C
